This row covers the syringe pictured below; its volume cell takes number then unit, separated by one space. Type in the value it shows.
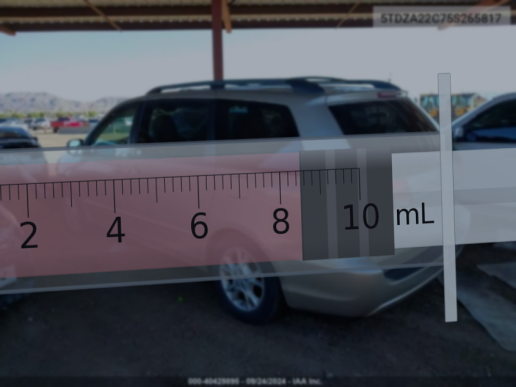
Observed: 8.5 mL
